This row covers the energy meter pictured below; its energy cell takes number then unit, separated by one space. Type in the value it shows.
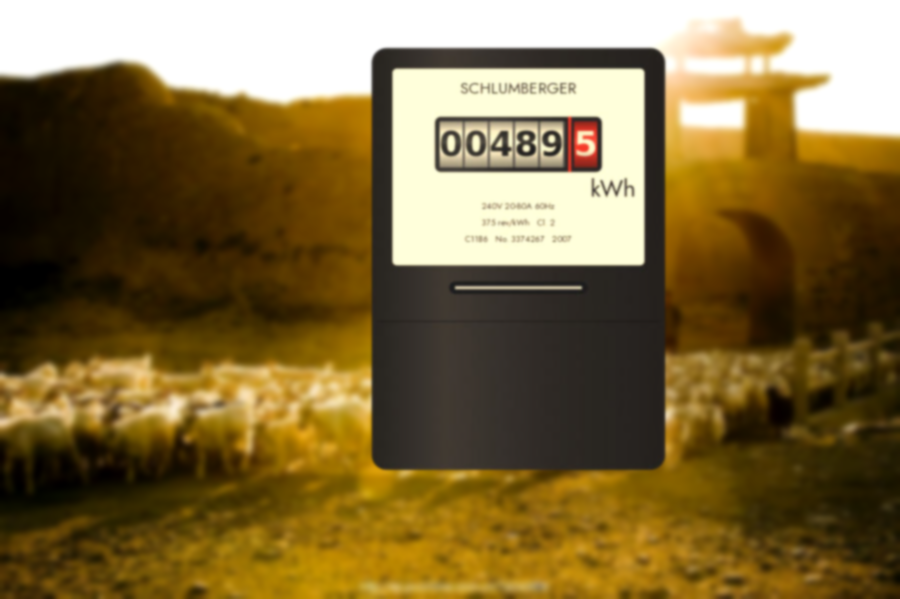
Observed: 489.5 kWh
